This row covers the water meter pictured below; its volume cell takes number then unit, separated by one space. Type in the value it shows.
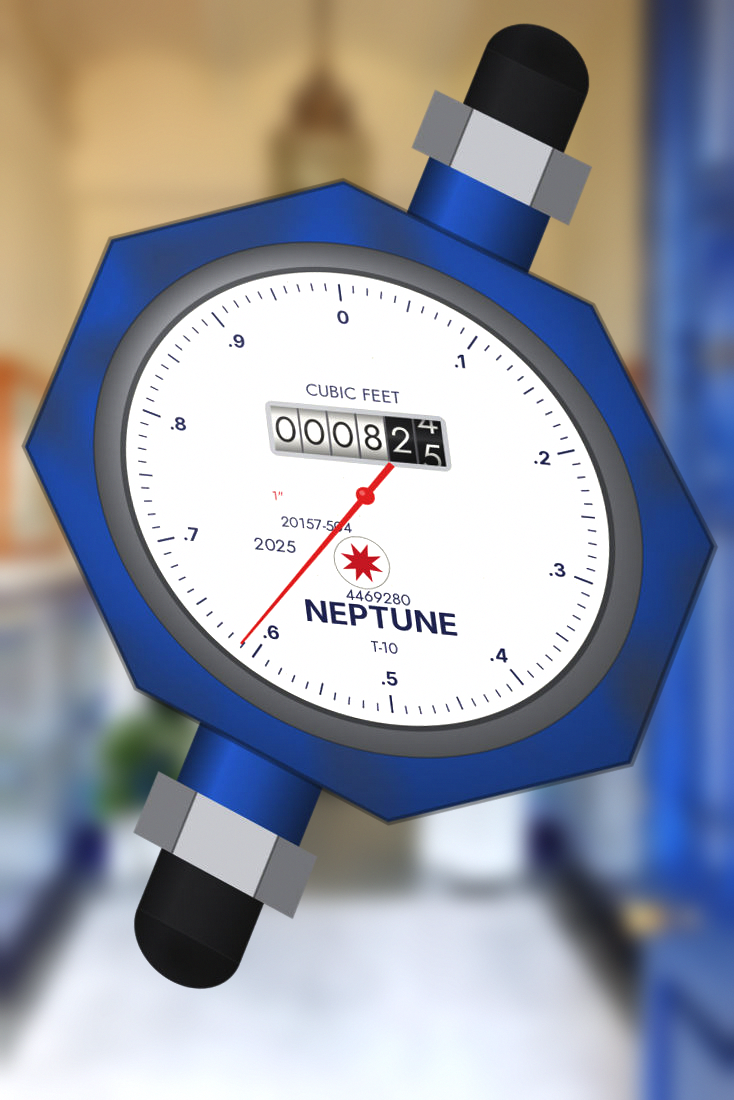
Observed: 824.61 ft³
